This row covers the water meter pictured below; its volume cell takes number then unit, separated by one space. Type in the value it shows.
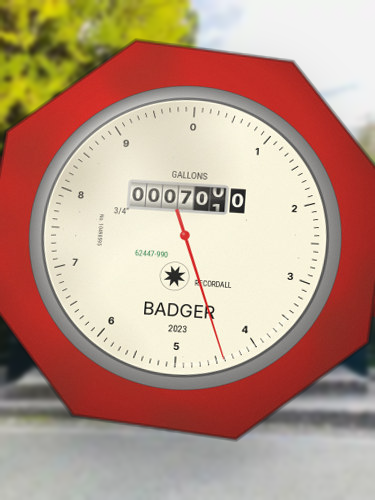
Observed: 7004.4 gal
